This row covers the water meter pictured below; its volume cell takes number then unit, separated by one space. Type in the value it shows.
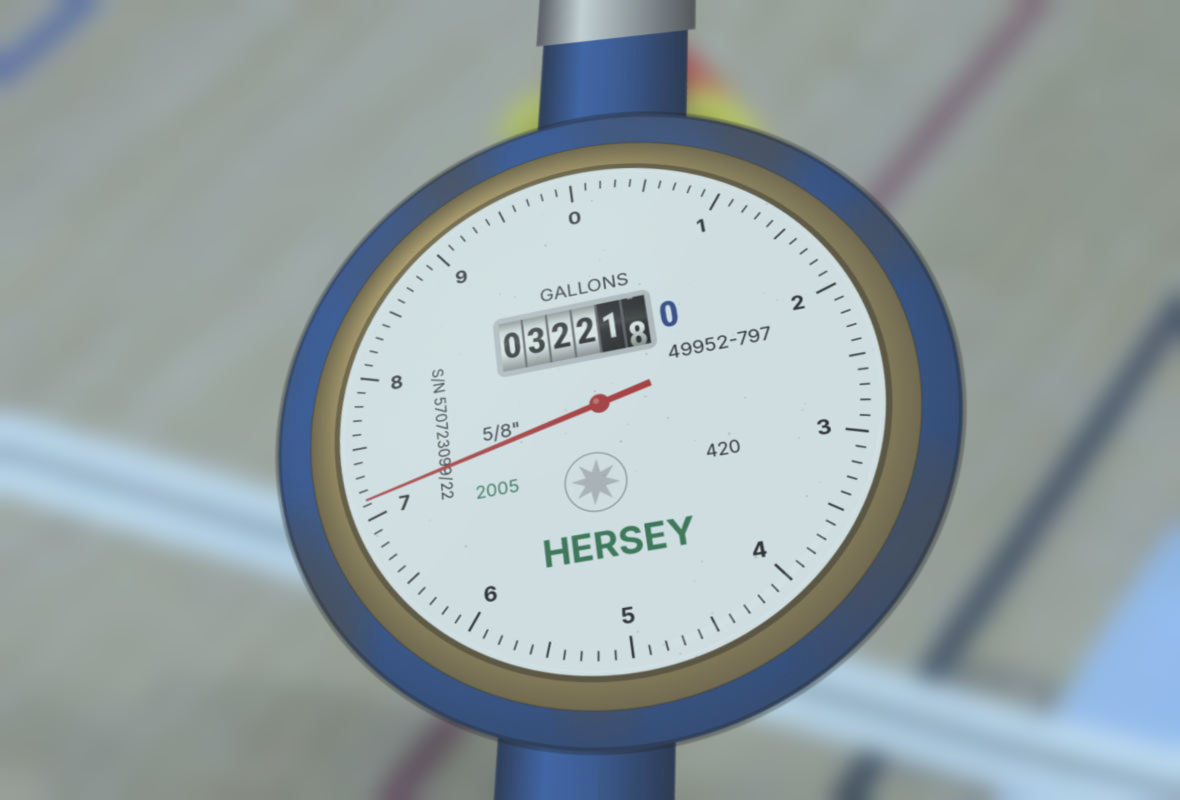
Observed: 322177.1 gal
